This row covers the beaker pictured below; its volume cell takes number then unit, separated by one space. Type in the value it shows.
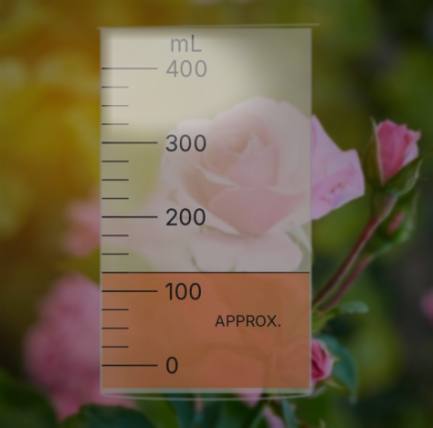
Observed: 125 mL
